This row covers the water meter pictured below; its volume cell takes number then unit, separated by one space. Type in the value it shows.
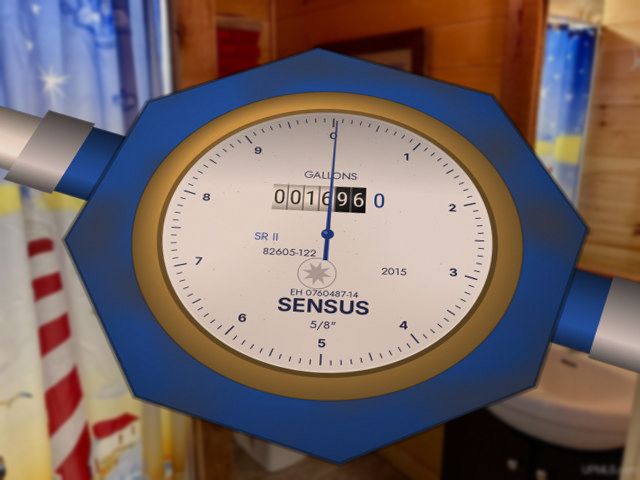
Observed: 16960.0 gal
